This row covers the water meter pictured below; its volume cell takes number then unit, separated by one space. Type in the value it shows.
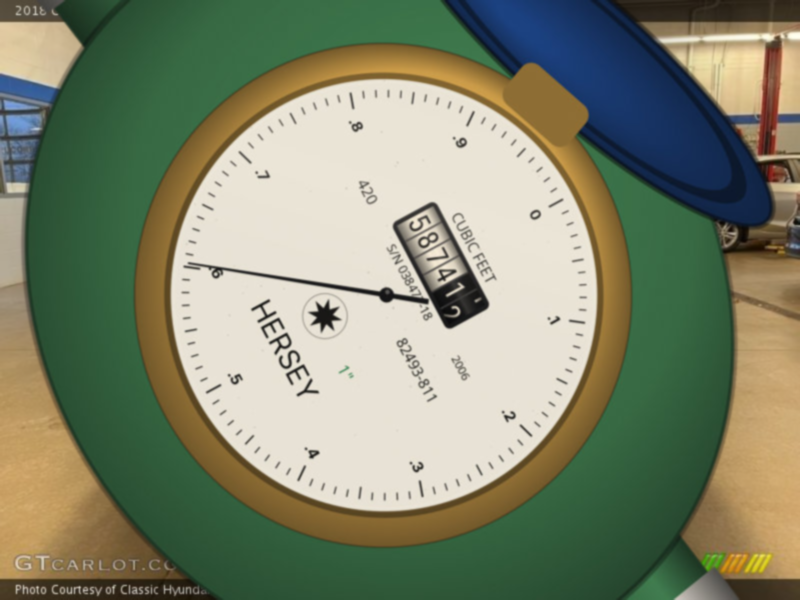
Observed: 587411.60 ft³
